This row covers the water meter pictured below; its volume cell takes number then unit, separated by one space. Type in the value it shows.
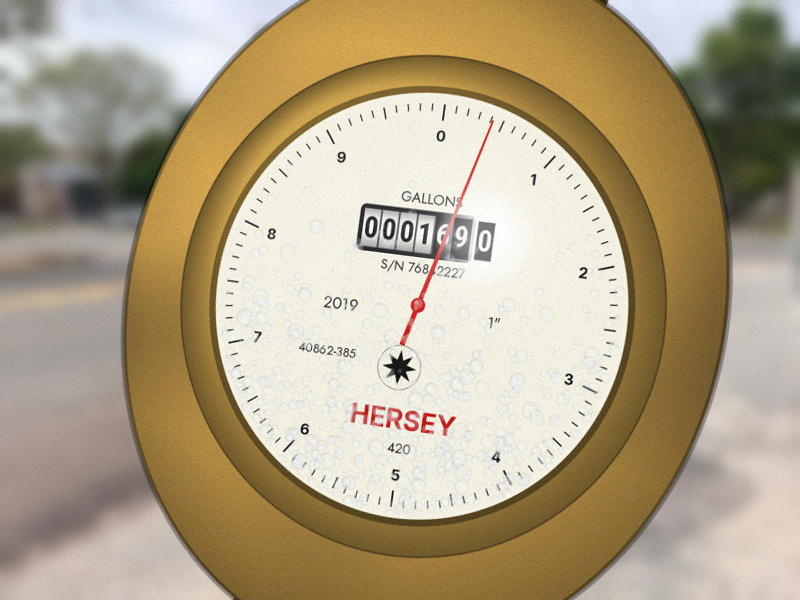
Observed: 1690.4 gal
